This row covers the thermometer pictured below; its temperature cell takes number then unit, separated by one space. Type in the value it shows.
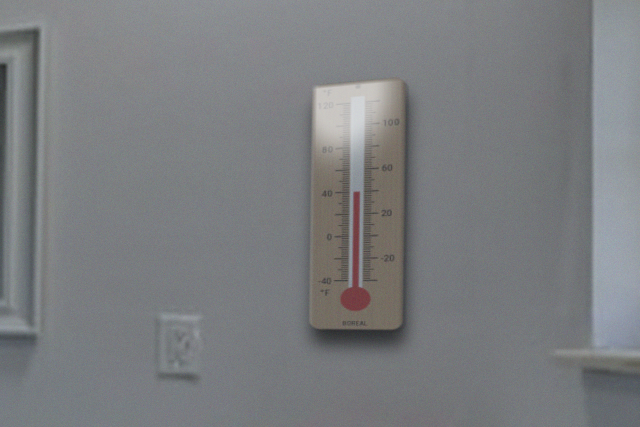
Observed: 40 °F
